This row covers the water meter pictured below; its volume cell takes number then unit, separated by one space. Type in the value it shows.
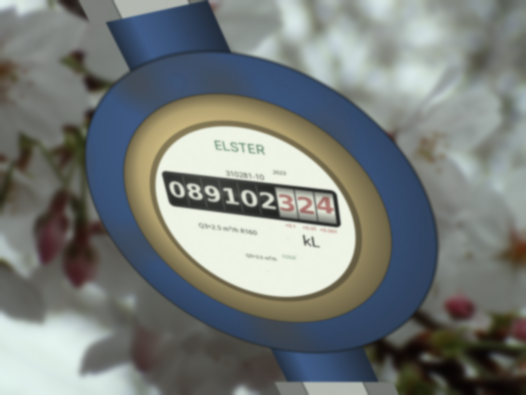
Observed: 89102.324 kL
